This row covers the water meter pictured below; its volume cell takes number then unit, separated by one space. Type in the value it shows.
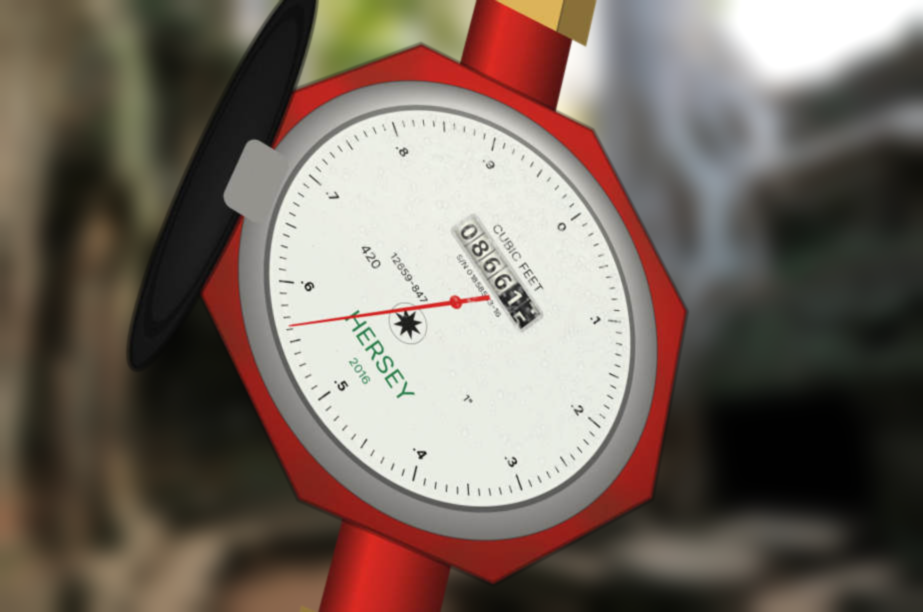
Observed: 86614.56 ft³
